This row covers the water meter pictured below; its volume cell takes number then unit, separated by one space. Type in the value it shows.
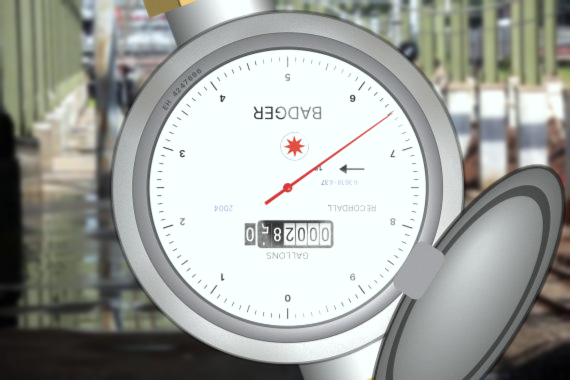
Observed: 2846.5 gal
